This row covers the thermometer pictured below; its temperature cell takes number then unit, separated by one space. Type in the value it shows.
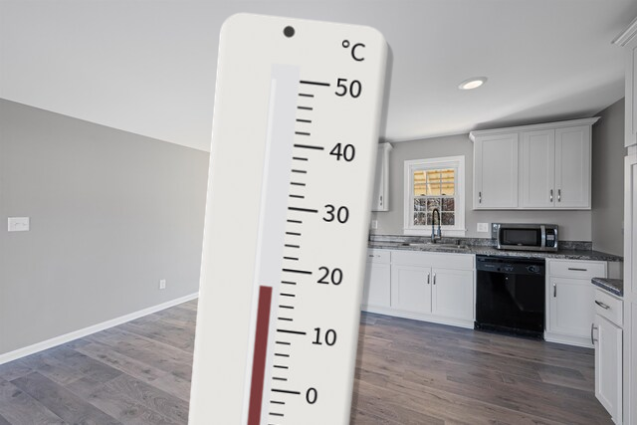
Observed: 17 °C
